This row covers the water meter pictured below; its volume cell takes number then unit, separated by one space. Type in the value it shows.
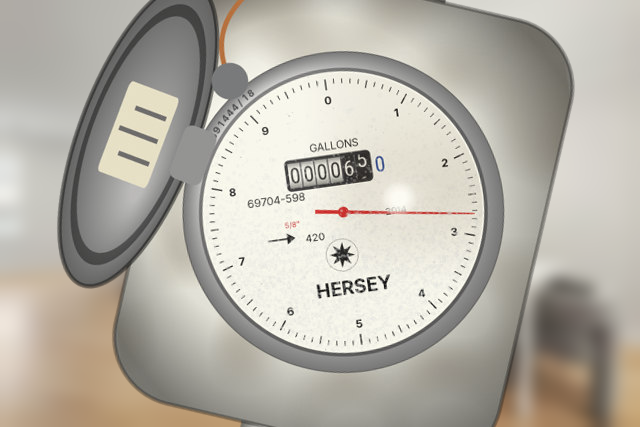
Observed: 652.7 gal
